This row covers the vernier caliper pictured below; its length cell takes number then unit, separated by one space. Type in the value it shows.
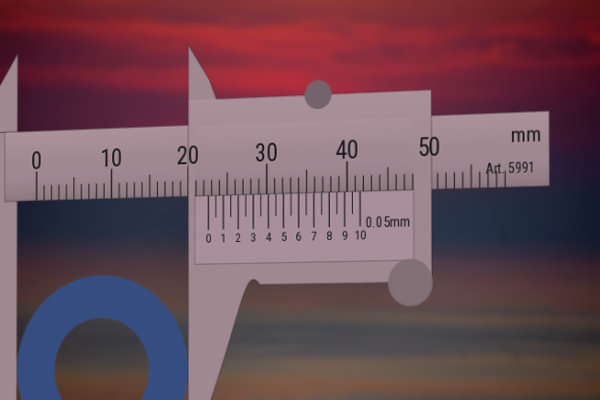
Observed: 22.6 mm
